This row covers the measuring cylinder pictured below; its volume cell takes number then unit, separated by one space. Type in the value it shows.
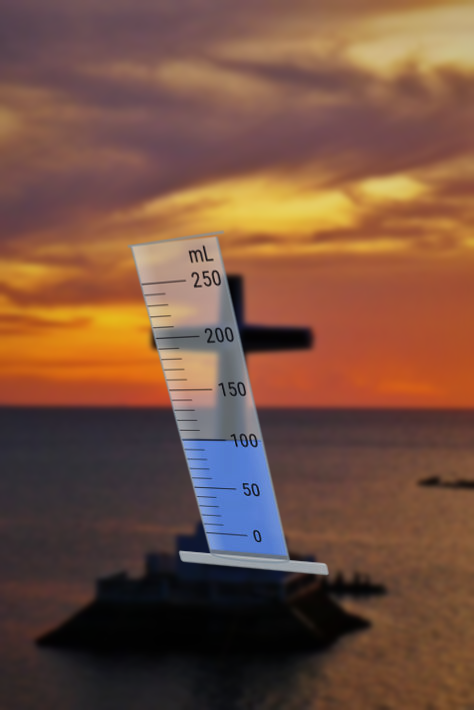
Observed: 100 mL
